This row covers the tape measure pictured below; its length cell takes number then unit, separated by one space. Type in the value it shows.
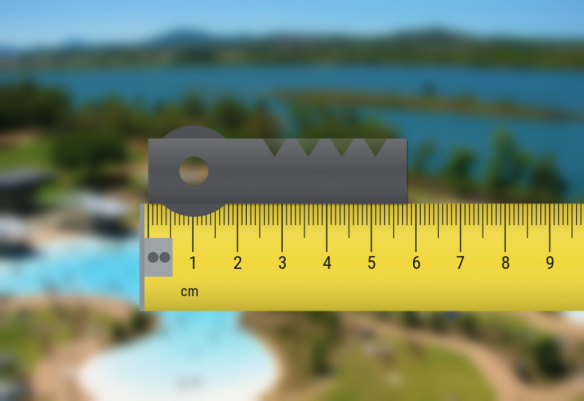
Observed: 5.8 cm
